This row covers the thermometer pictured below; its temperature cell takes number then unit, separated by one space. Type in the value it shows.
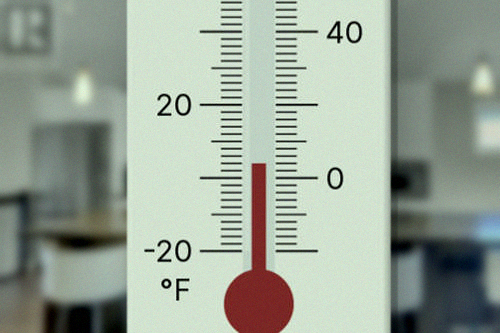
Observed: 4 °F
